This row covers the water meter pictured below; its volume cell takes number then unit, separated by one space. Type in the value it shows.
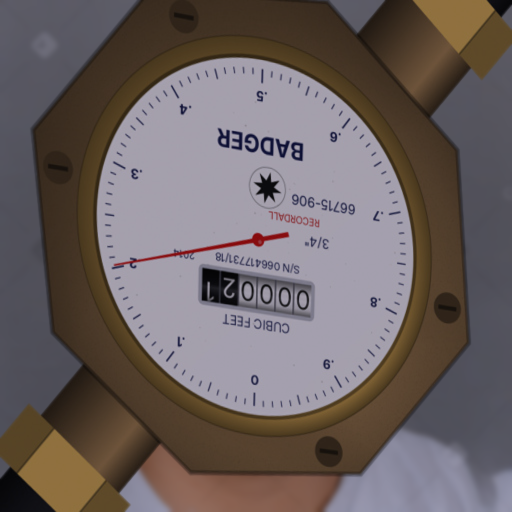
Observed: 21.20 ft³
